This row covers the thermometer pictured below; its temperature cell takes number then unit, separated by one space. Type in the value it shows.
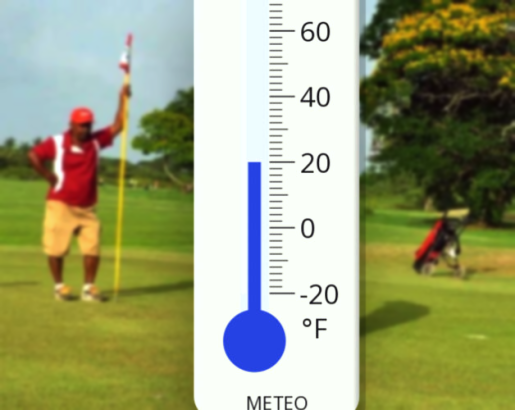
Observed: 20 °F
